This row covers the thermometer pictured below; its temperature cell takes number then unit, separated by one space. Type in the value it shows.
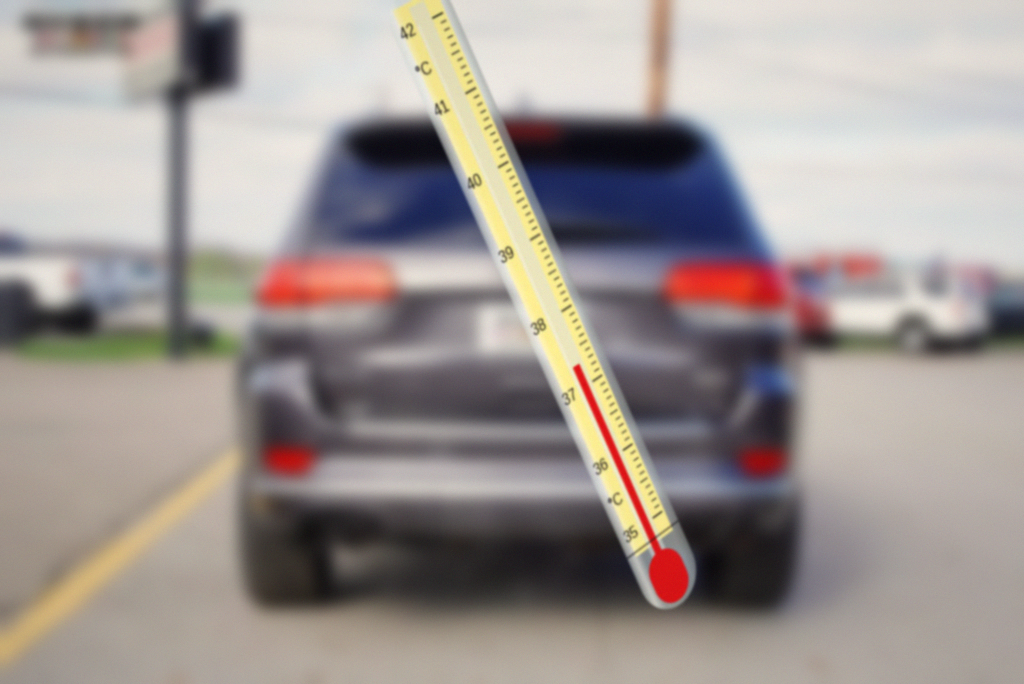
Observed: 37.3 °C
